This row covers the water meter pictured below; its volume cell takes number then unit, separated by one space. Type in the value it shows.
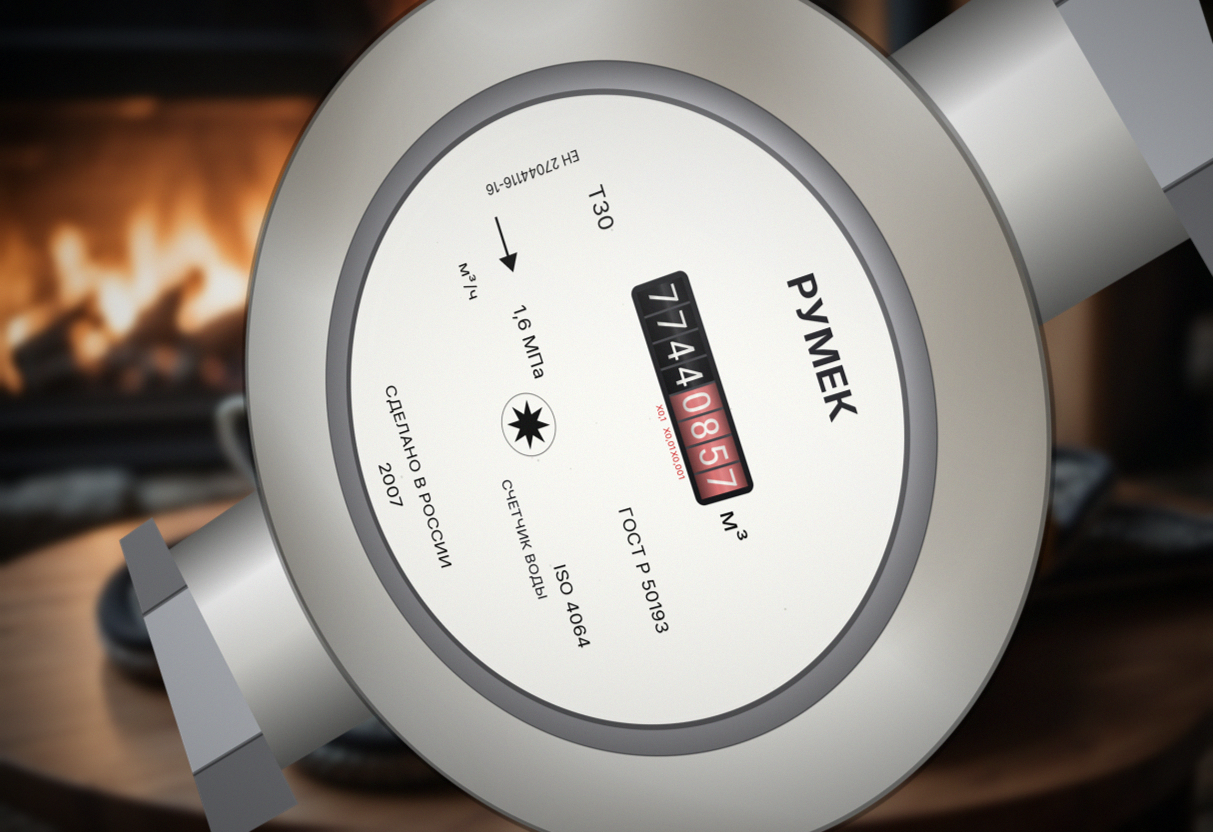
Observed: 7744.0857 m³
